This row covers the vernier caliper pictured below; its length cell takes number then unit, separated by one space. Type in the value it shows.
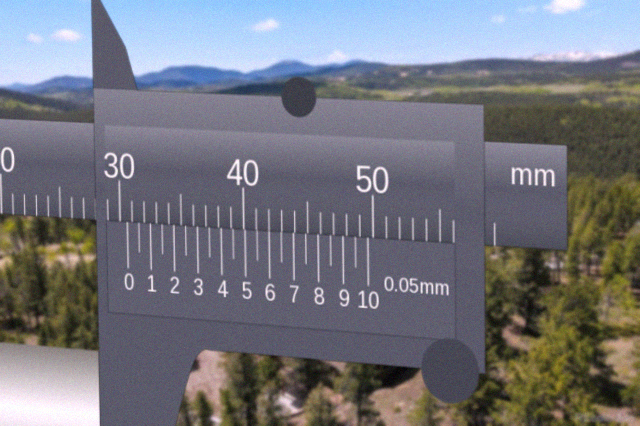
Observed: 30.6 mm
